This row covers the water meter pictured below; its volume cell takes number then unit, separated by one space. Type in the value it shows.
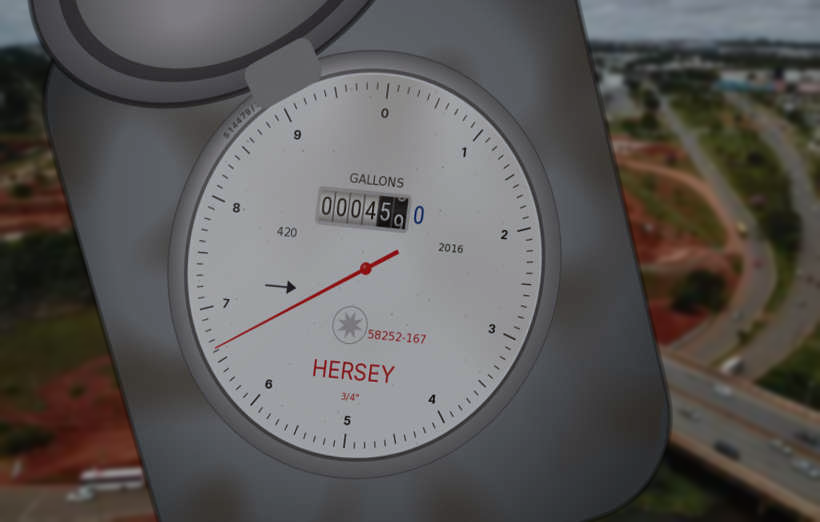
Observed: 4586.6 gal
